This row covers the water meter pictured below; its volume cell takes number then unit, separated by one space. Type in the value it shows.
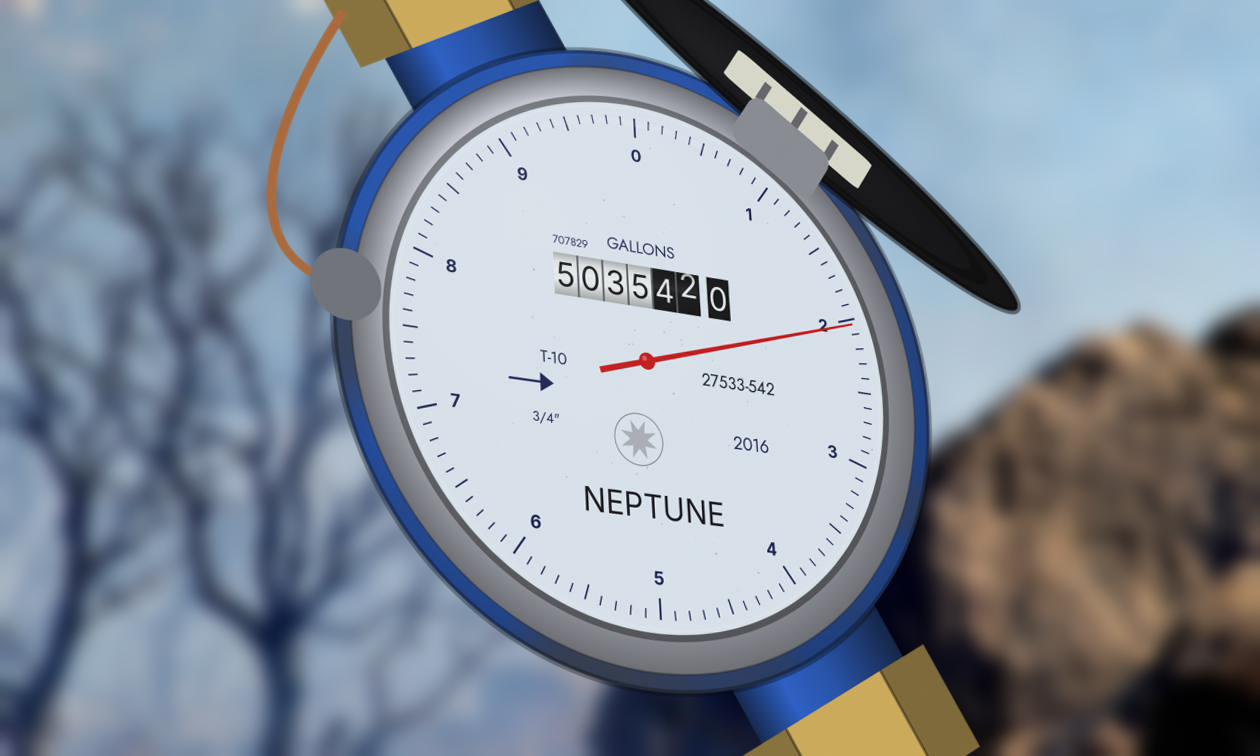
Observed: 5035422.0 gal
